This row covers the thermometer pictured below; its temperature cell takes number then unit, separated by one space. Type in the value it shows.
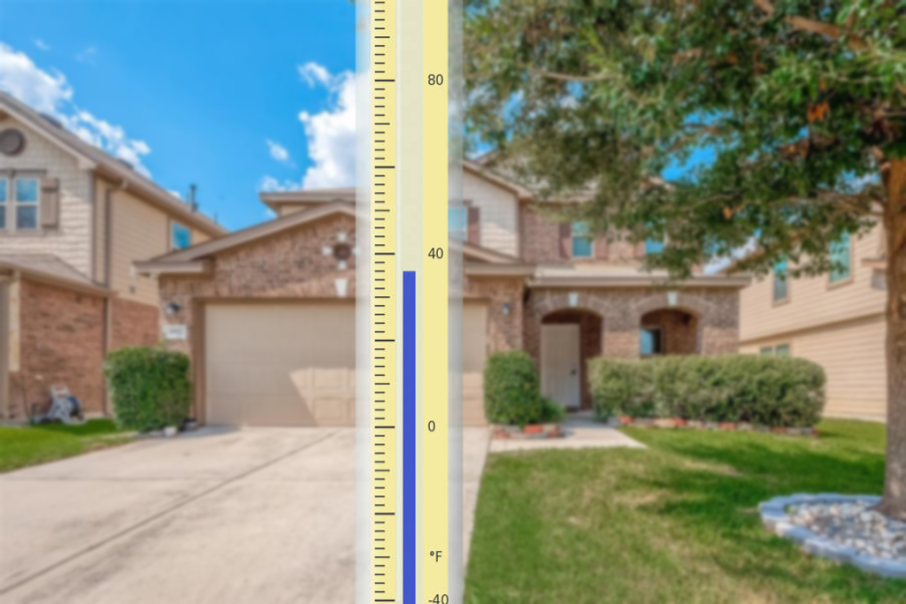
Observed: 36 °F
